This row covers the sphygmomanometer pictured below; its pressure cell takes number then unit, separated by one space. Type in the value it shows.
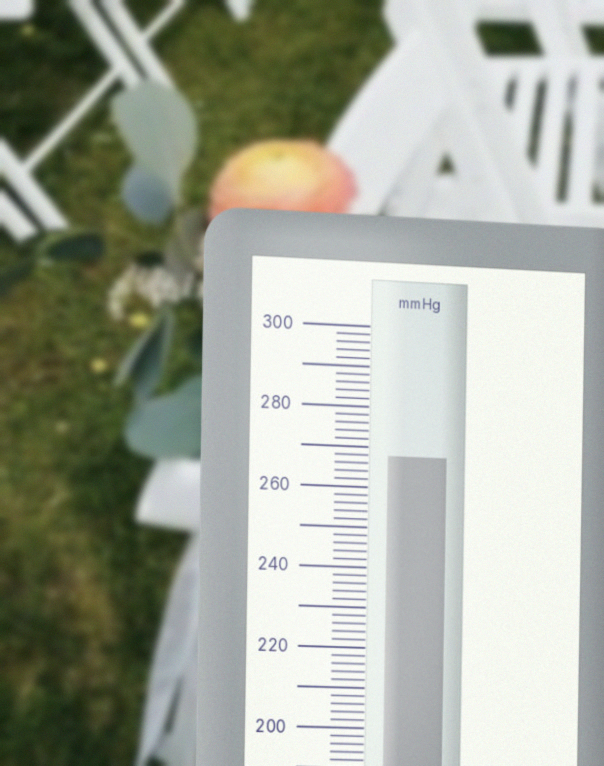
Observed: 268 mmHg
